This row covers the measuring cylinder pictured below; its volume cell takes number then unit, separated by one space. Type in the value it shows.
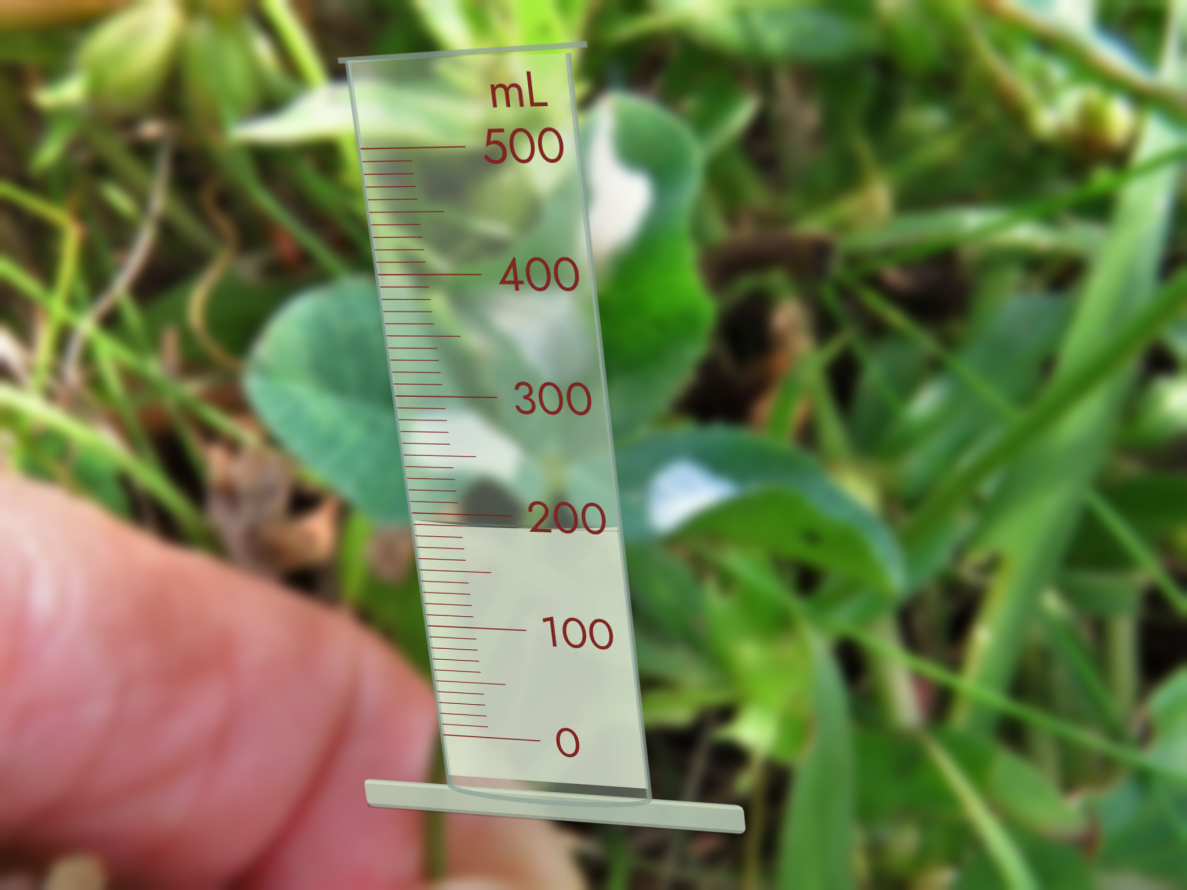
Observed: 190 mL
